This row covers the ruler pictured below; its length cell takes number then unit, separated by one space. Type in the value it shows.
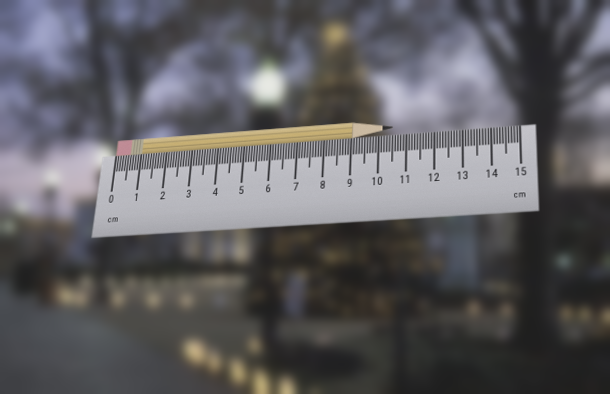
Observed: 10.5 cm
